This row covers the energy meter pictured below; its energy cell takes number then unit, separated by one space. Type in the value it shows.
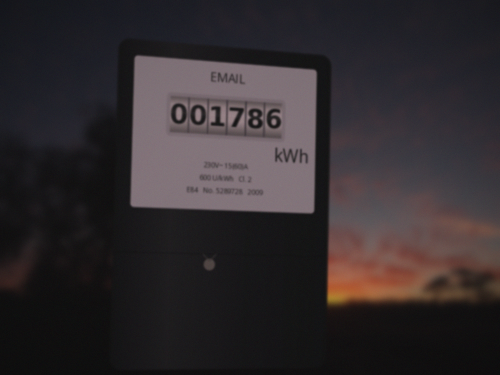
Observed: 1786 kWh
